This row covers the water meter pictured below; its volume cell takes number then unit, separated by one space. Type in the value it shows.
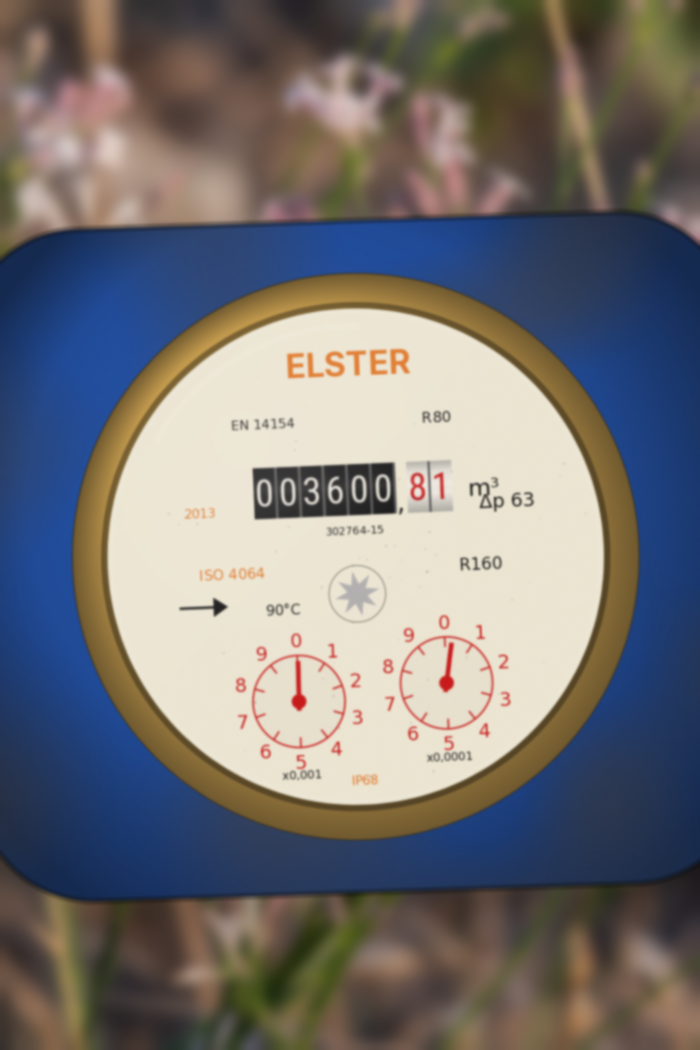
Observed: 3600.8100 m³
